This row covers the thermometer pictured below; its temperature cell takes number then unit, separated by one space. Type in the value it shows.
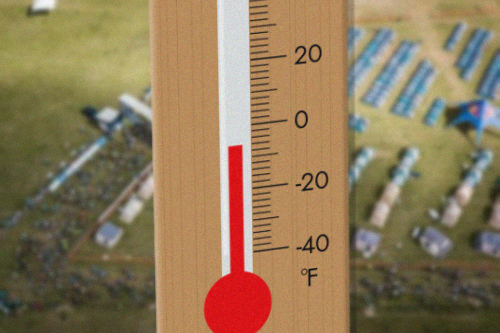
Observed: -6 °F
